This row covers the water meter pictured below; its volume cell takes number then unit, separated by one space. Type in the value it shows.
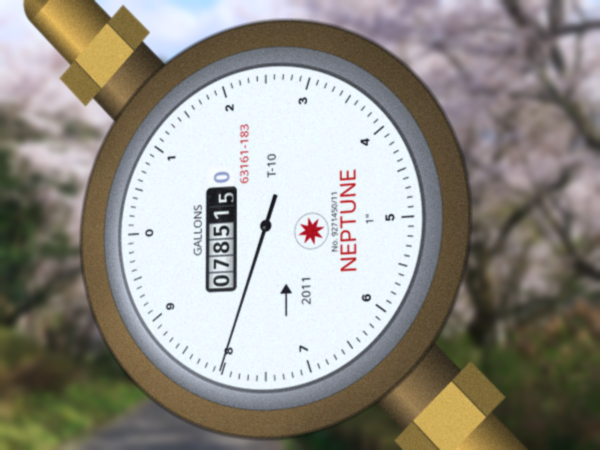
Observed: 785148.0 gal
